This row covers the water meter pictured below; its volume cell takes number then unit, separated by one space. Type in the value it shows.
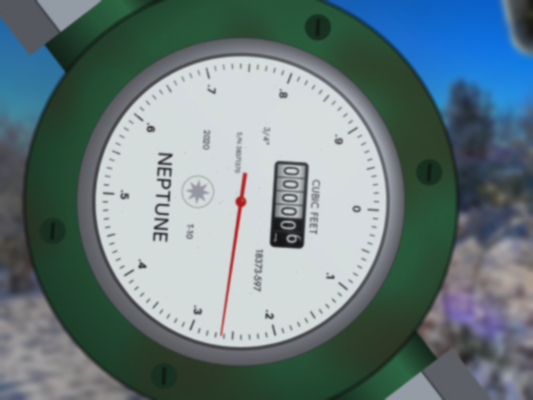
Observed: 6.26 ft³
